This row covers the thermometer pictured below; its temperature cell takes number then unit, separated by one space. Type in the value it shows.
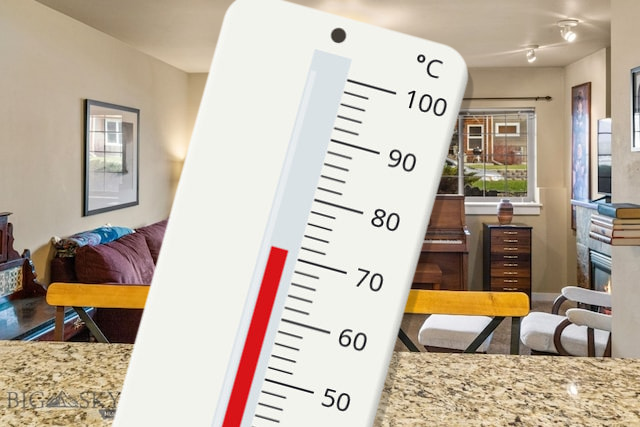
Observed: 71 °C
